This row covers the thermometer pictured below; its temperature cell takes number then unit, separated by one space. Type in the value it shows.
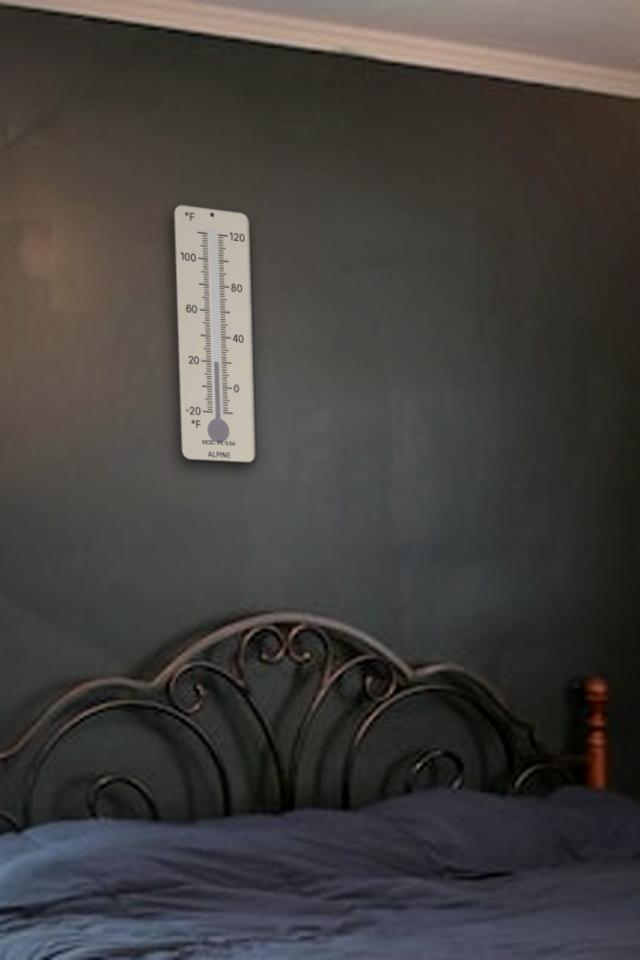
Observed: 20 °F
